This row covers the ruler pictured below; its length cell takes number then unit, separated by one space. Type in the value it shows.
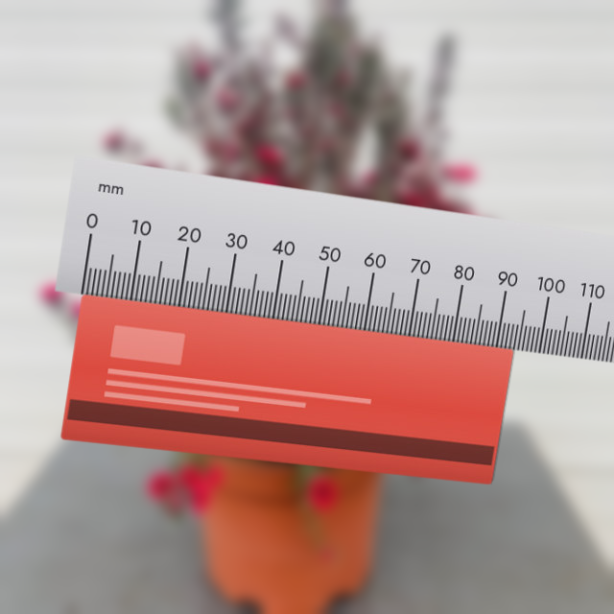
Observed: 94 mm
